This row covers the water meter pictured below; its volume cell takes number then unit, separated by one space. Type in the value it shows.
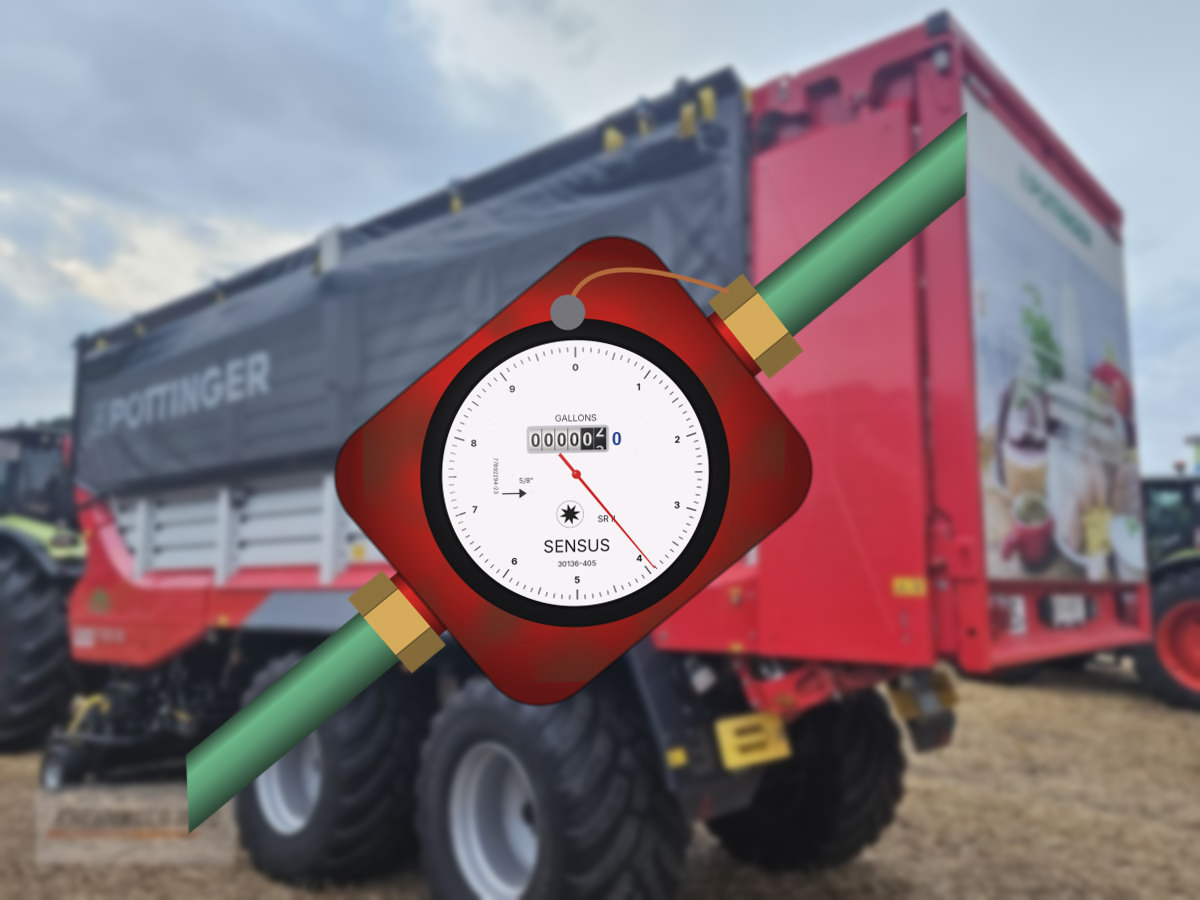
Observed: 23.9 gal
